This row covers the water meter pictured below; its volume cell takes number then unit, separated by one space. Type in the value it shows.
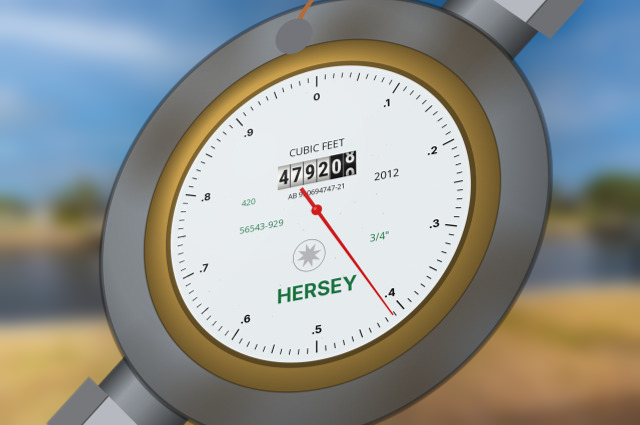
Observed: 479208.41 ft³
